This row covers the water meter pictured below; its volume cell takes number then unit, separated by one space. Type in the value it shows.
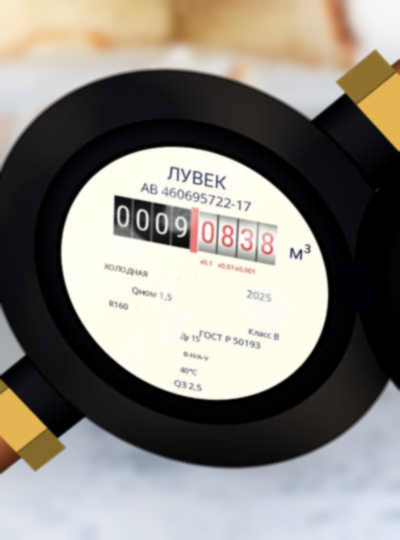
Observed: 9.0838 m³
